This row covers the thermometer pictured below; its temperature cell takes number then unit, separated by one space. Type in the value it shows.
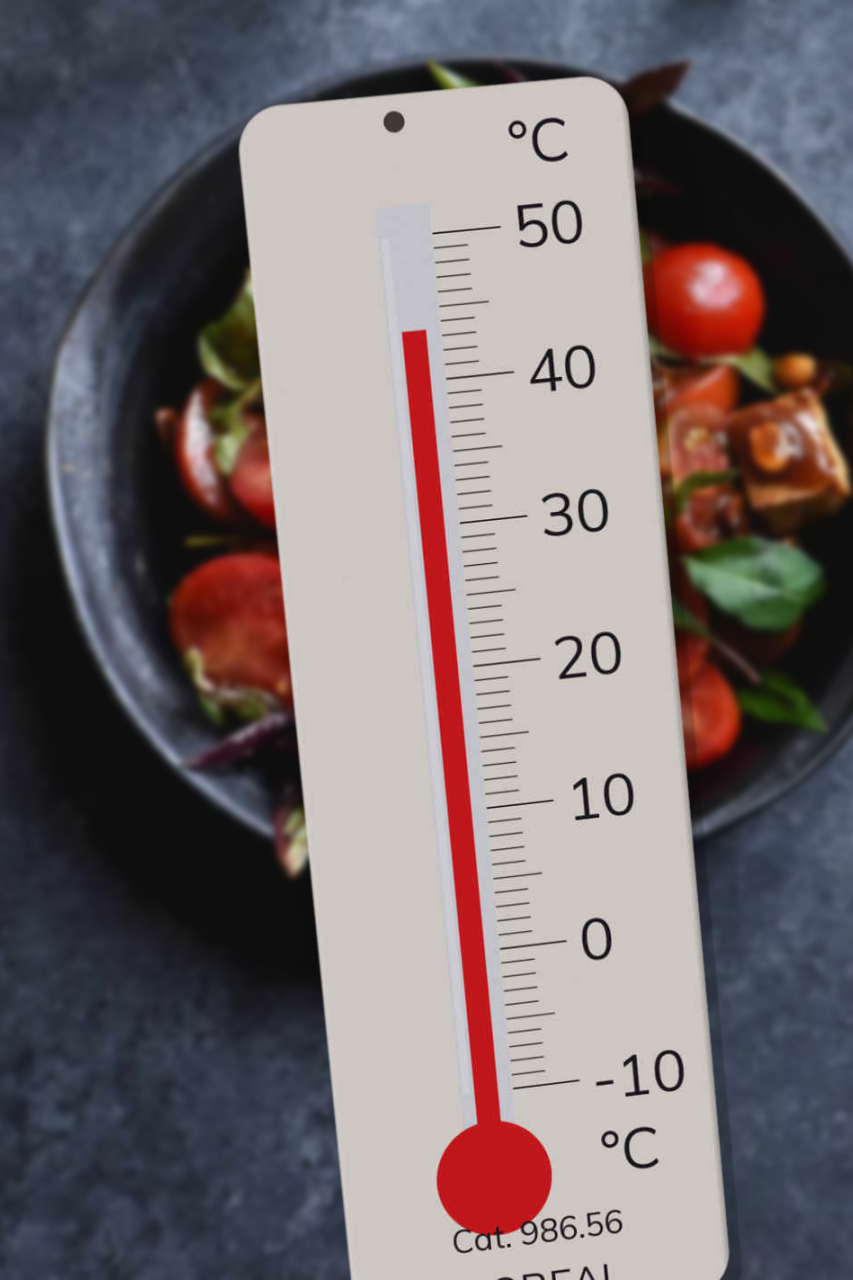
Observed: 43.5 °C
